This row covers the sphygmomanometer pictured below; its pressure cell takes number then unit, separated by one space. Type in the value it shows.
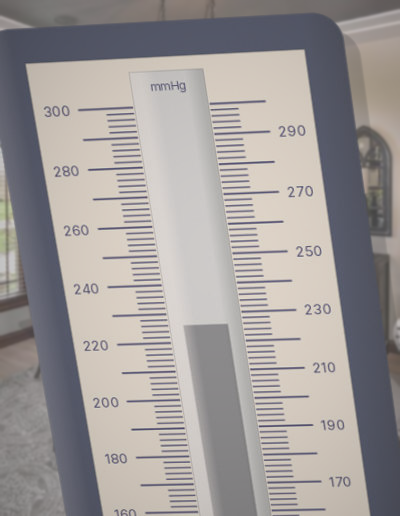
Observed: 226 mmHg
